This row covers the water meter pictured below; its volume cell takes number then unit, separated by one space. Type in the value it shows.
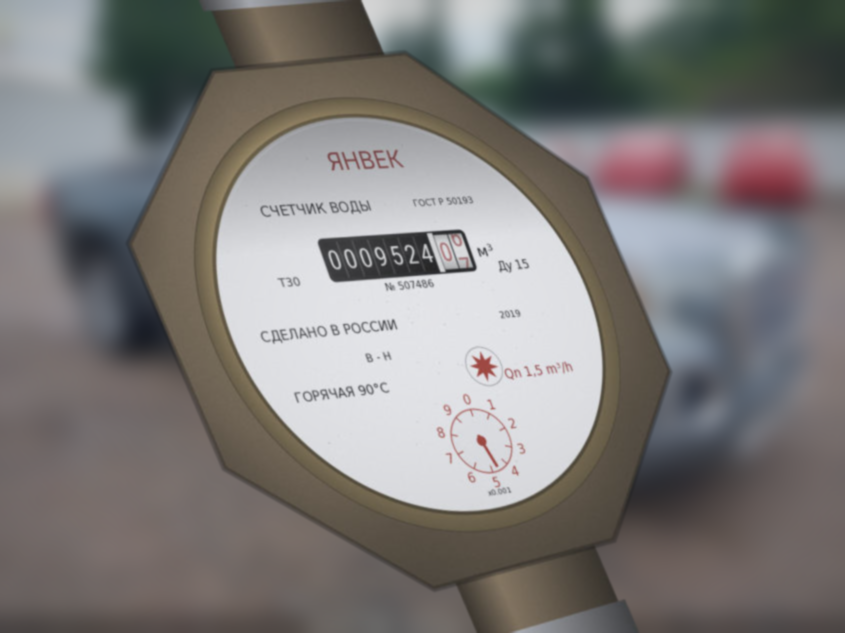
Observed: 9524.064 m³
